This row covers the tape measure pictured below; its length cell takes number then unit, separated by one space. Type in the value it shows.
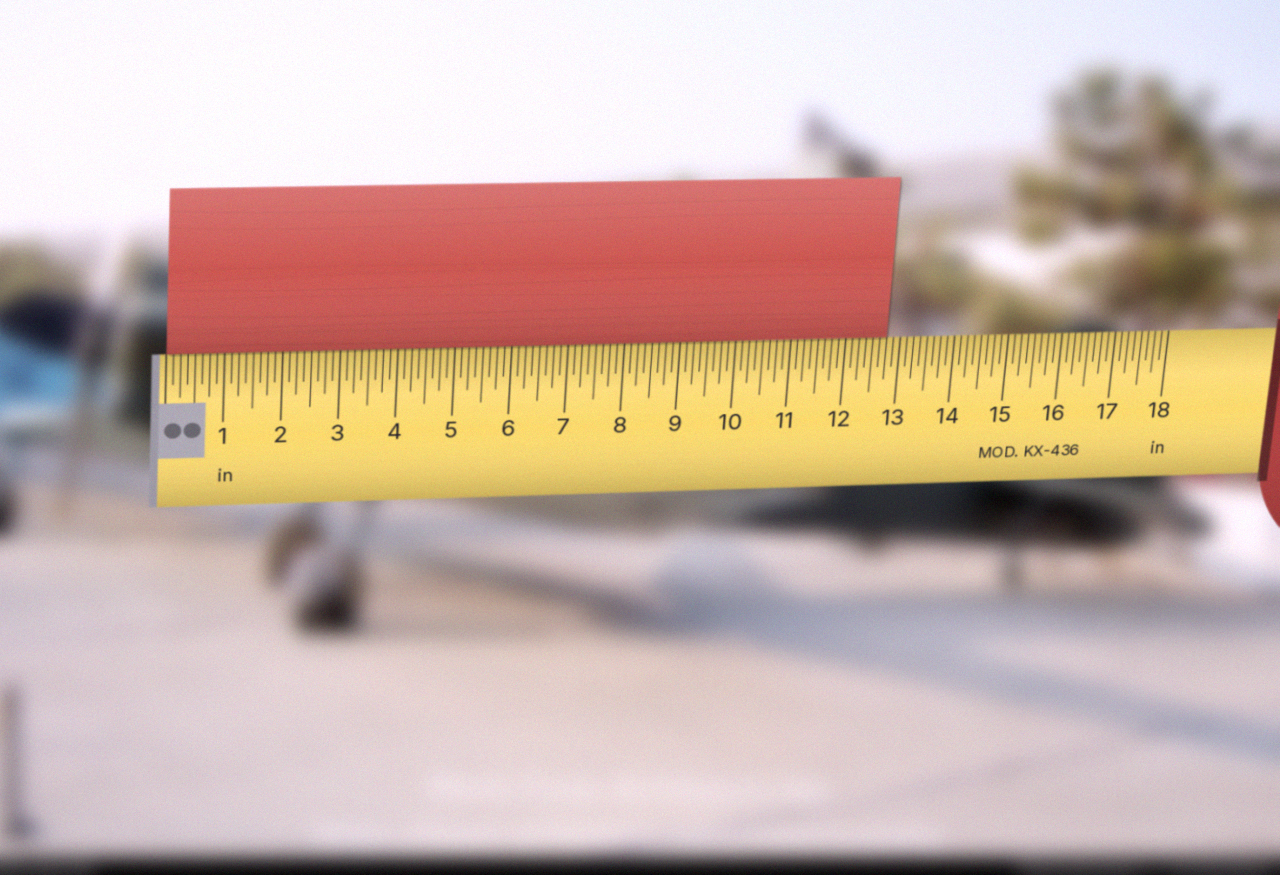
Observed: 12.75 in
